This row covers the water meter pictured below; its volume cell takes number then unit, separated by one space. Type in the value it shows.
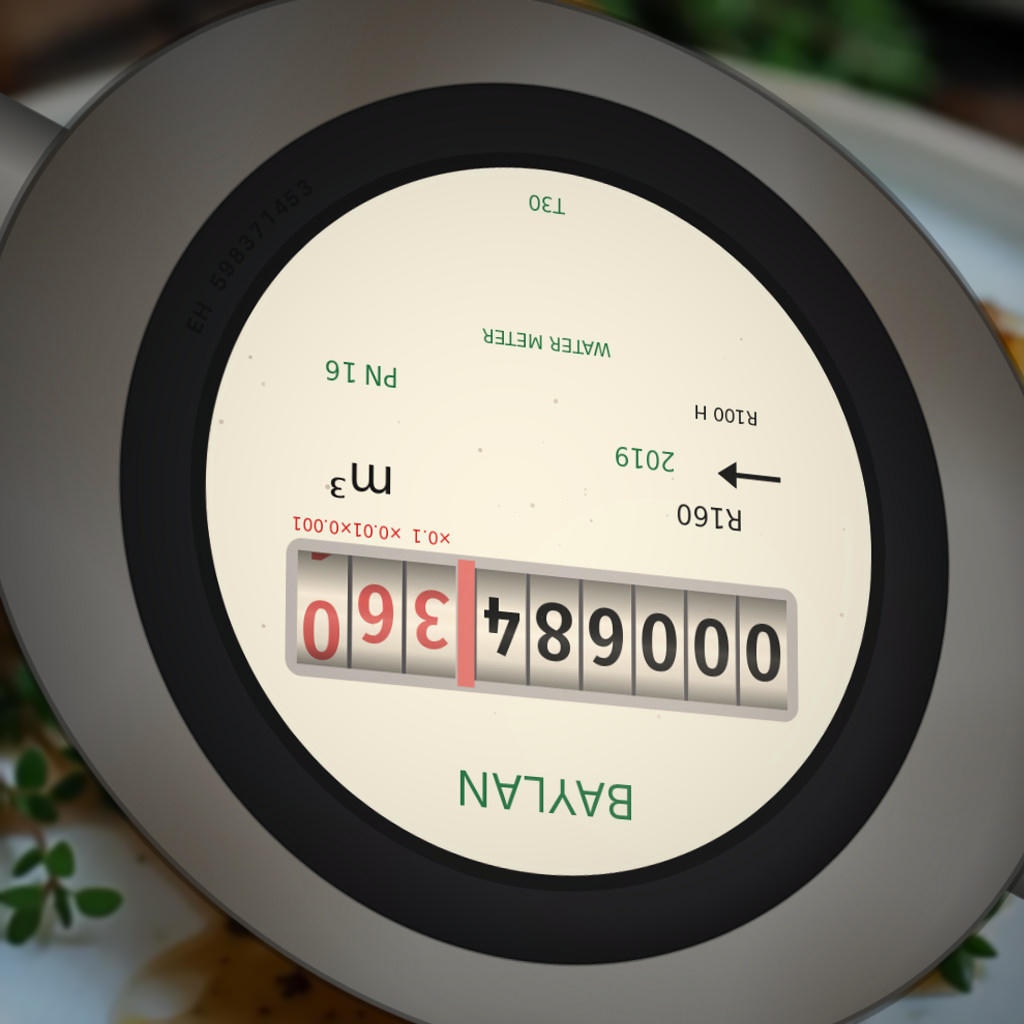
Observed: 684.360 m³
